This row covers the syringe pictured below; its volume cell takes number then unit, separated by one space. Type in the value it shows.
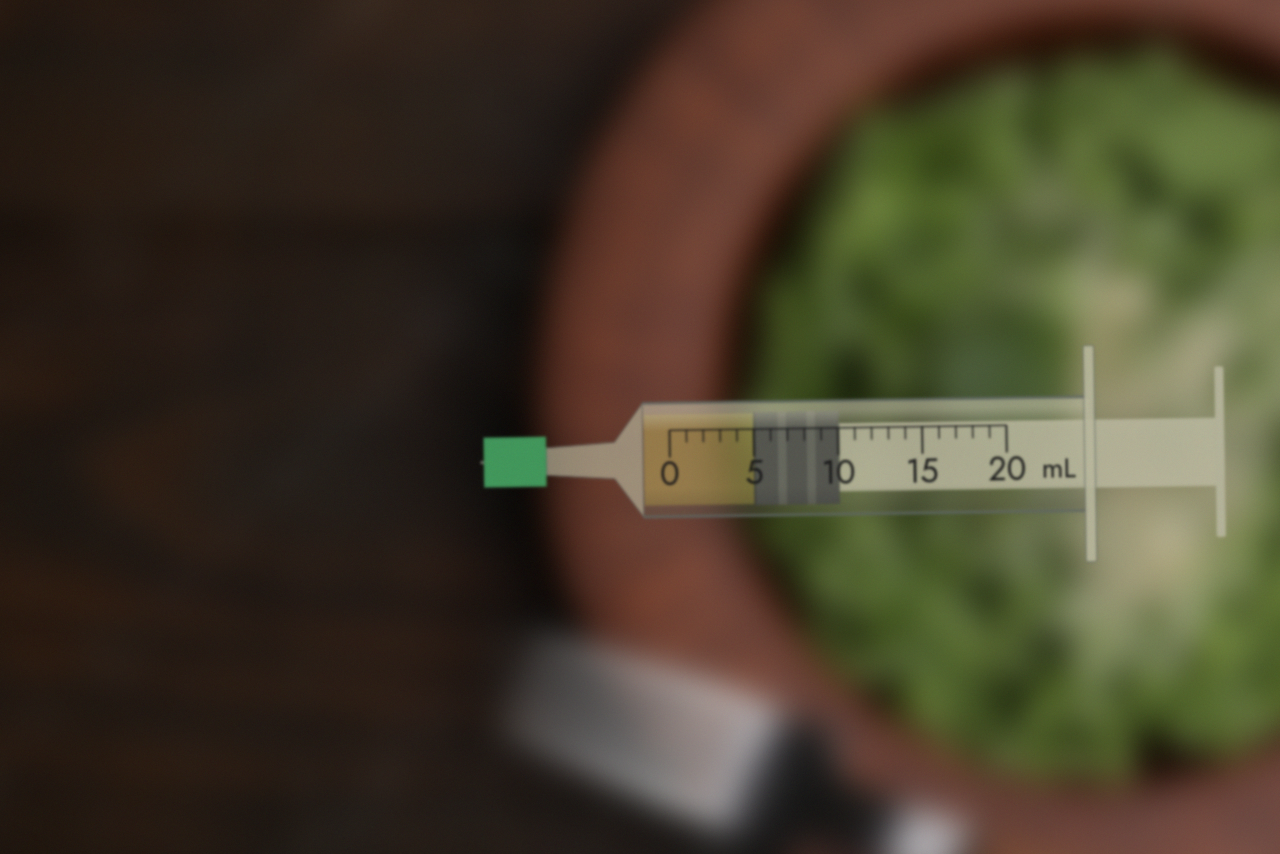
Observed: 5 mL
